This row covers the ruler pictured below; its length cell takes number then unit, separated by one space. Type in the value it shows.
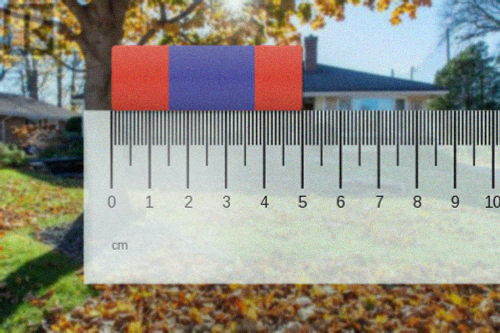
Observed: 5 cm
